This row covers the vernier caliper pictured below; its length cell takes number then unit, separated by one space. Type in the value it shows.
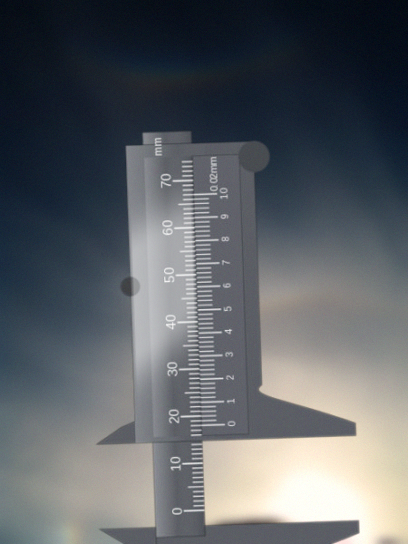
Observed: 18.0 mm
